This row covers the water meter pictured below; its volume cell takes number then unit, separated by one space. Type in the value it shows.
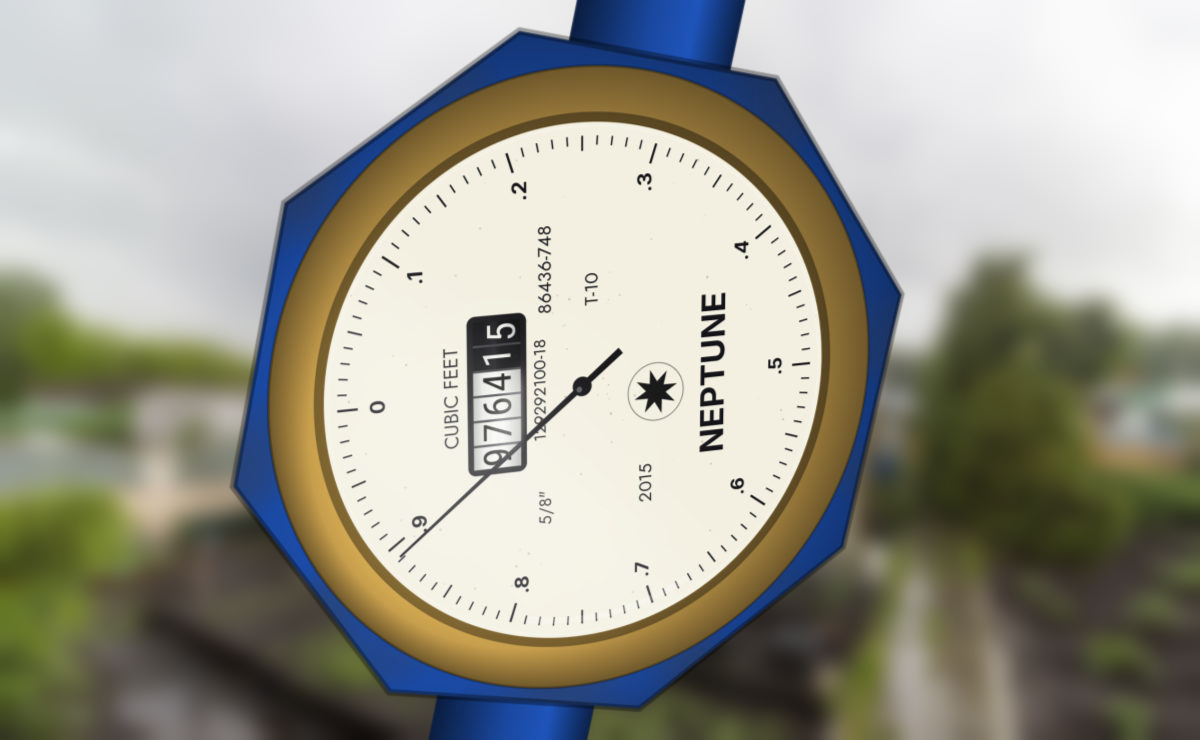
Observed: 976414.89 ft³
